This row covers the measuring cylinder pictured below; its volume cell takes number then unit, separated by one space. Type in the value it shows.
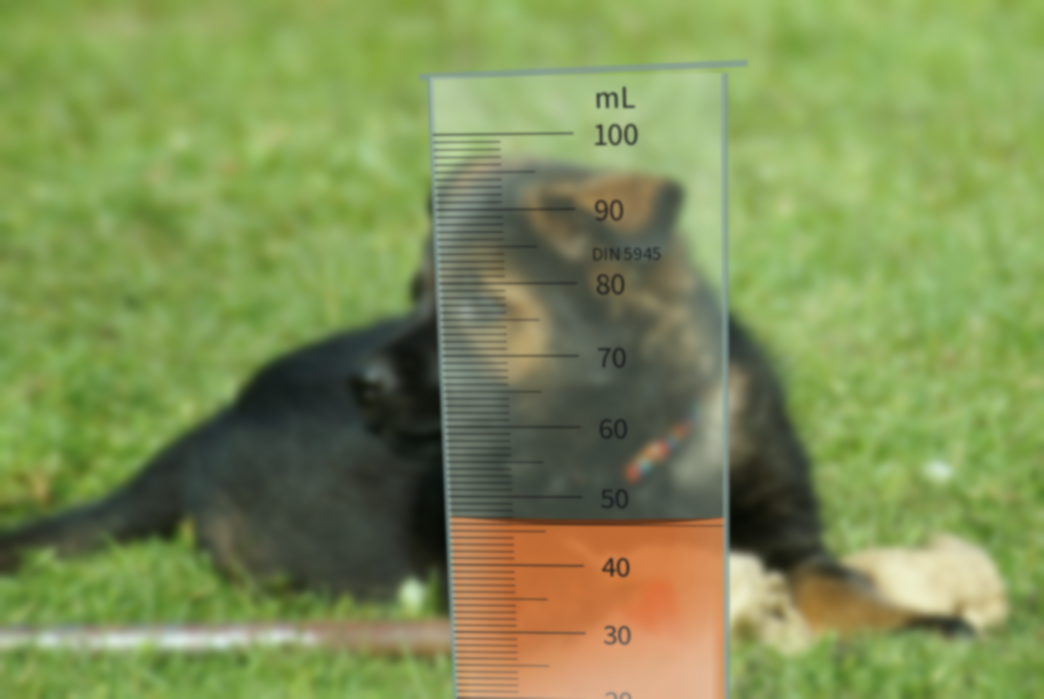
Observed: 46 mL
